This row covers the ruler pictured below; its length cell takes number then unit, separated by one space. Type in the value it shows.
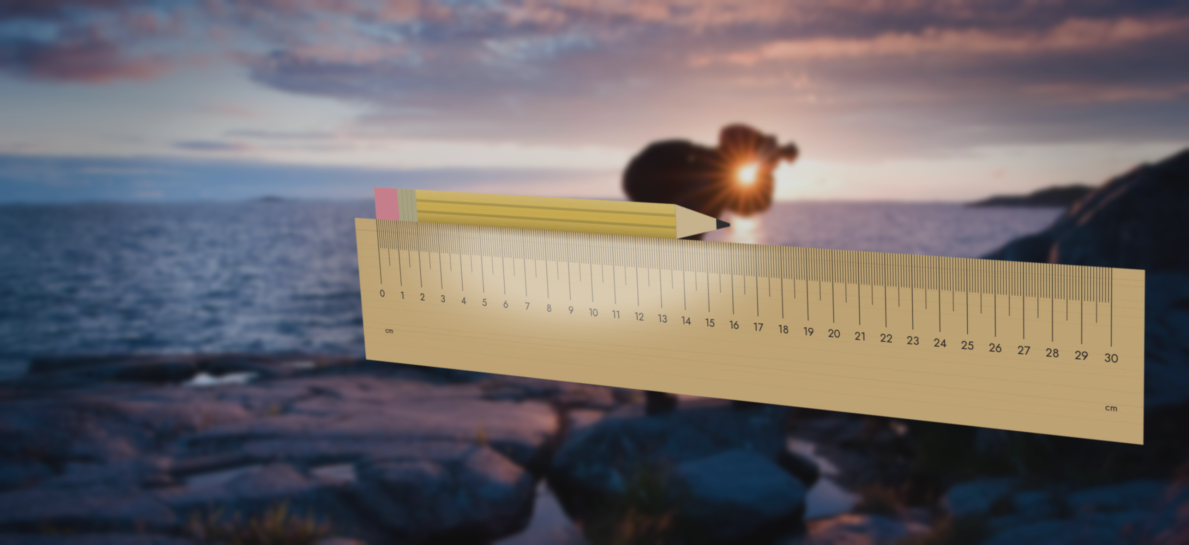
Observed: 16 cm
